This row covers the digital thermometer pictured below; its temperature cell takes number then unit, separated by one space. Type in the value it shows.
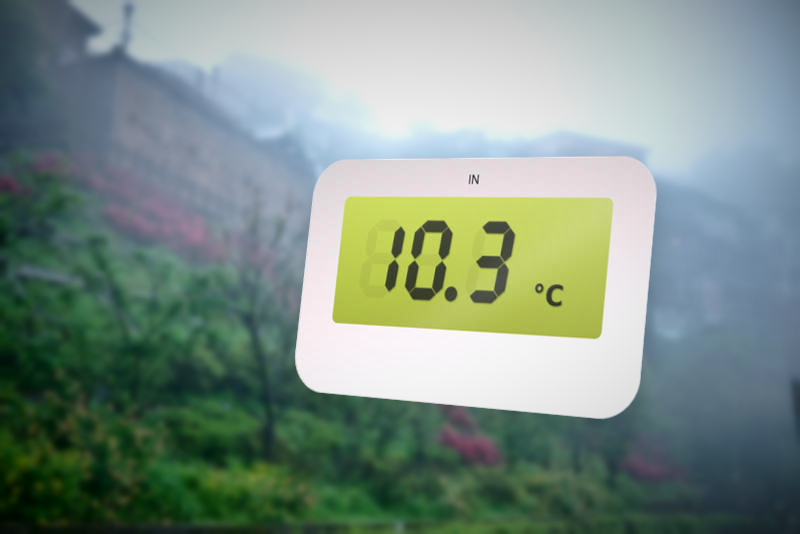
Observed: 10.3 °C
